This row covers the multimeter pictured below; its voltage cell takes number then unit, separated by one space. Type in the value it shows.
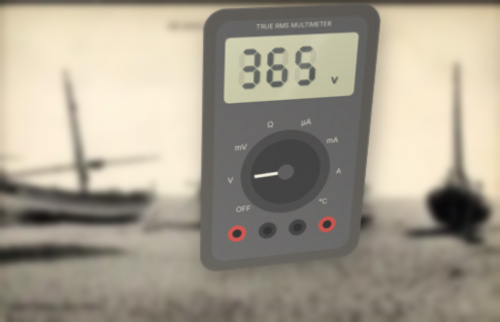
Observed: 365 V
